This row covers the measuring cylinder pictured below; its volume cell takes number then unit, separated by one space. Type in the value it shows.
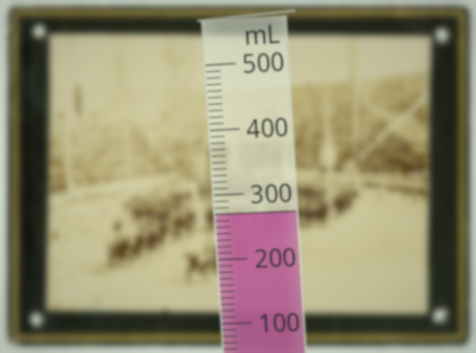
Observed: 270 mL
